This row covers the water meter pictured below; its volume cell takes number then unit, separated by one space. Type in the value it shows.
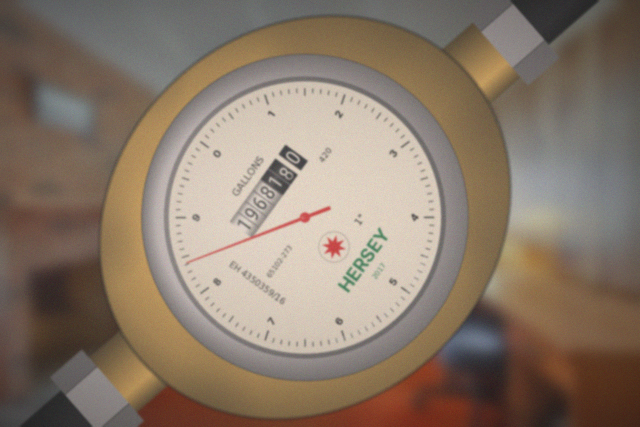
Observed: 1968178.4 gal
